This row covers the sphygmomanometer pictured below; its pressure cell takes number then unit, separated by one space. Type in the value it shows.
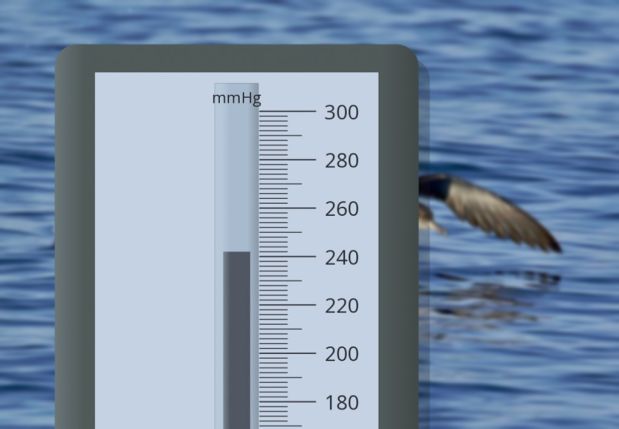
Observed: 242 mmHg
